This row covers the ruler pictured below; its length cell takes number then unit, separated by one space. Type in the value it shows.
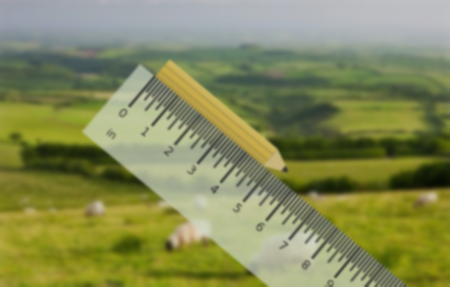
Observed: 5.5 in
